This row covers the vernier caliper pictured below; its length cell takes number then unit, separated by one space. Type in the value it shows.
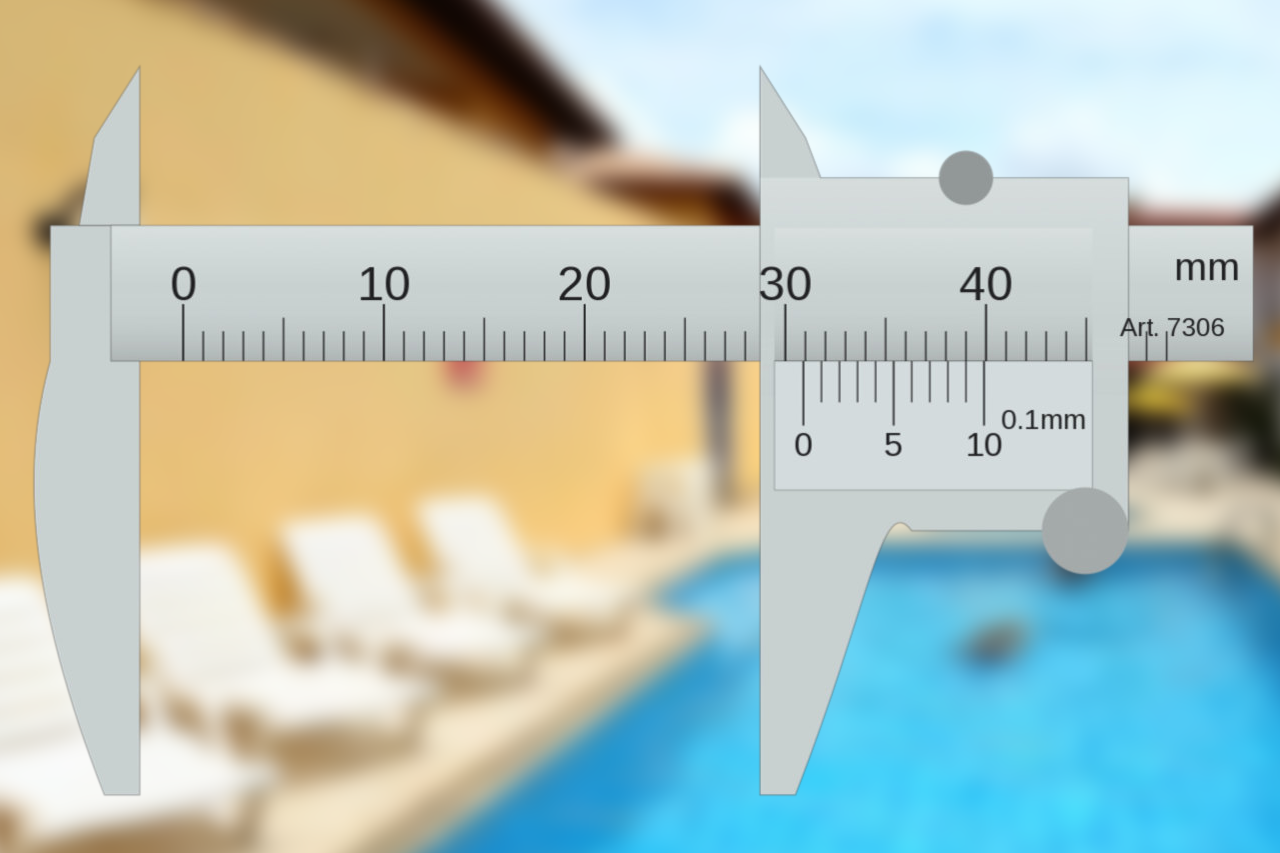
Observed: 30.9 mm
